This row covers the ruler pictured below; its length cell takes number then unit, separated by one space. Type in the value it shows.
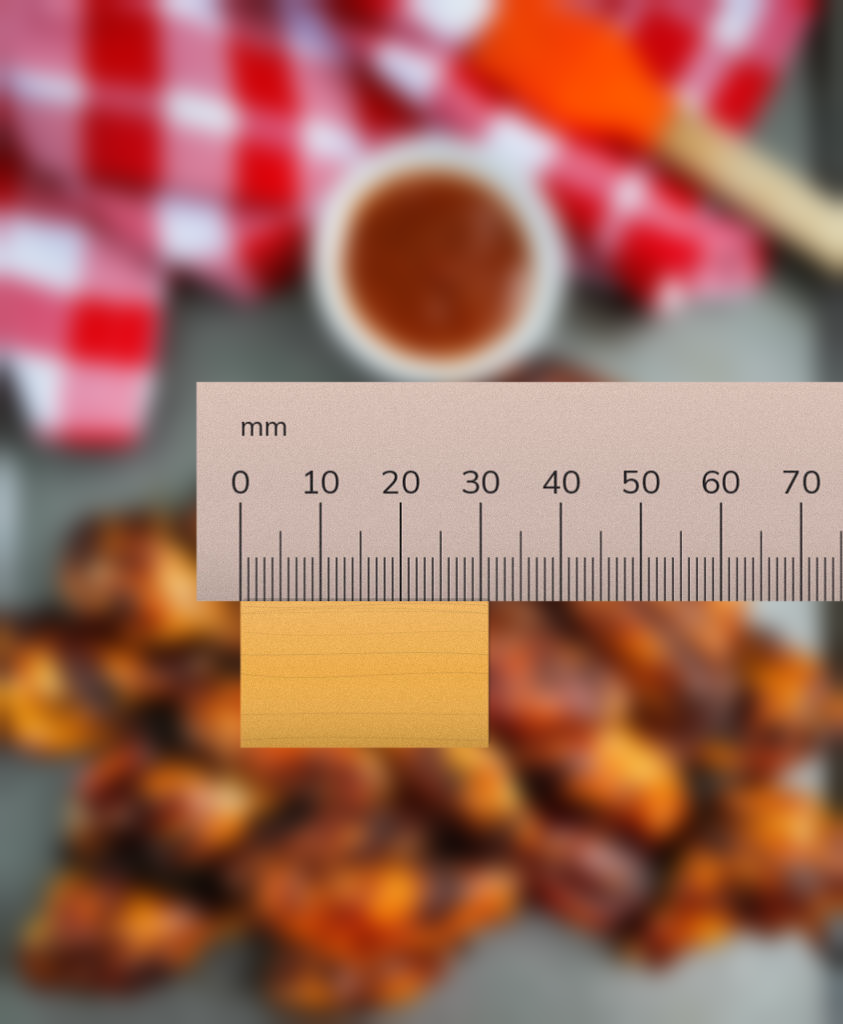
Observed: 31 mm
